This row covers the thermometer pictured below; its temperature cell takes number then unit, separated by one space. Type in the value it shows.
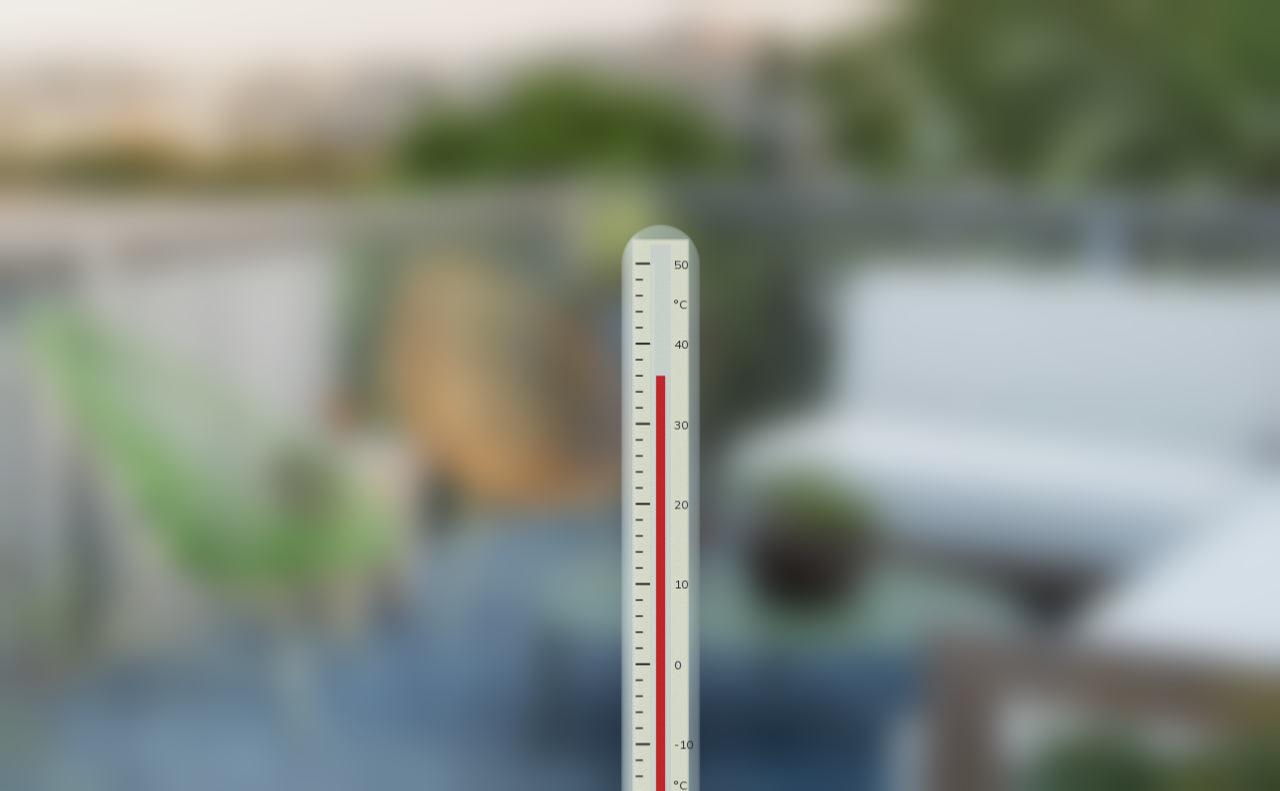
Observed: 36 °C
